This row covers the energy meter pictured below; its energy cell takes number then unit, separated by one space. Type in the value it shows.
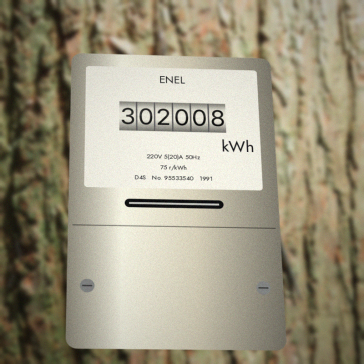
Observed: 302008 kWh
